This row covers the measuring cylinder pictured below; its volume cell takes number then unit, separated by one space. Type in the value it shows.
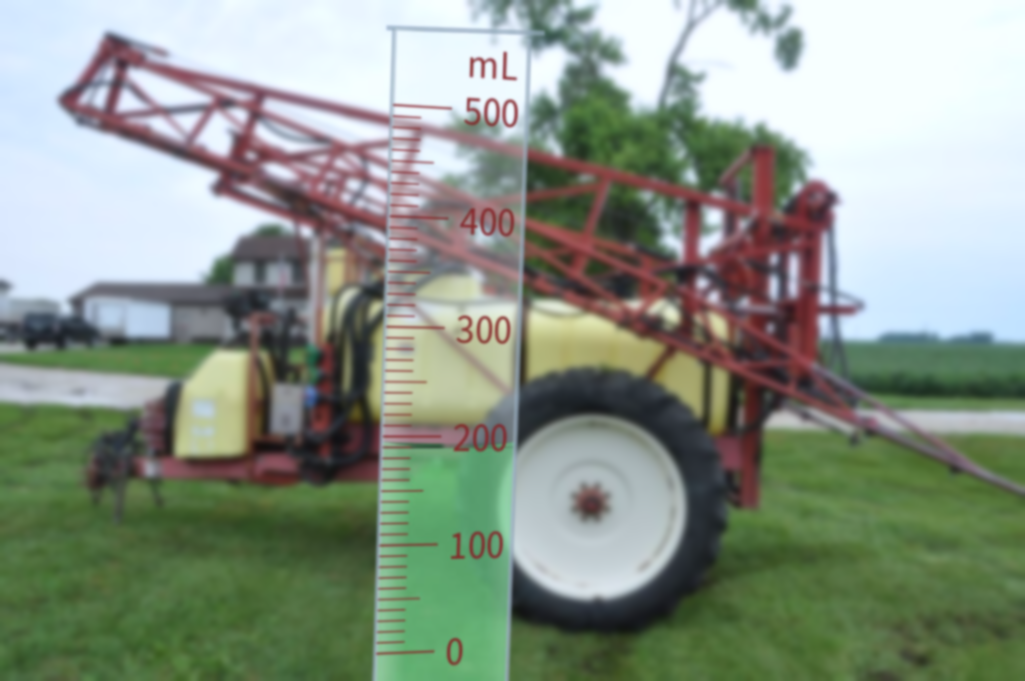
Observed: 190 mL
